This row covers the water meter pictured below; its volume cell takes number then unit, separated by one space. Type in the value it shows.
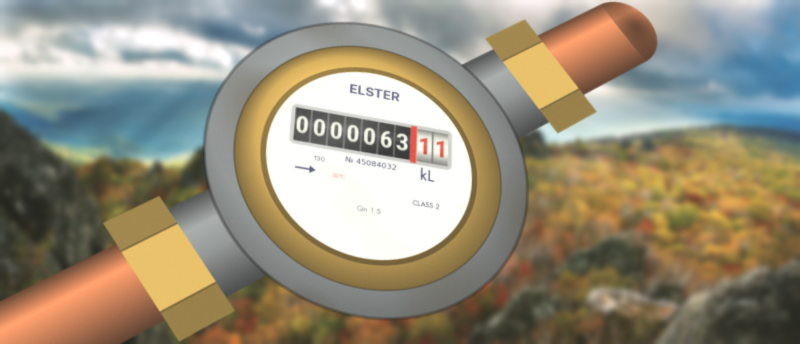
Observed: 63.11 kL
